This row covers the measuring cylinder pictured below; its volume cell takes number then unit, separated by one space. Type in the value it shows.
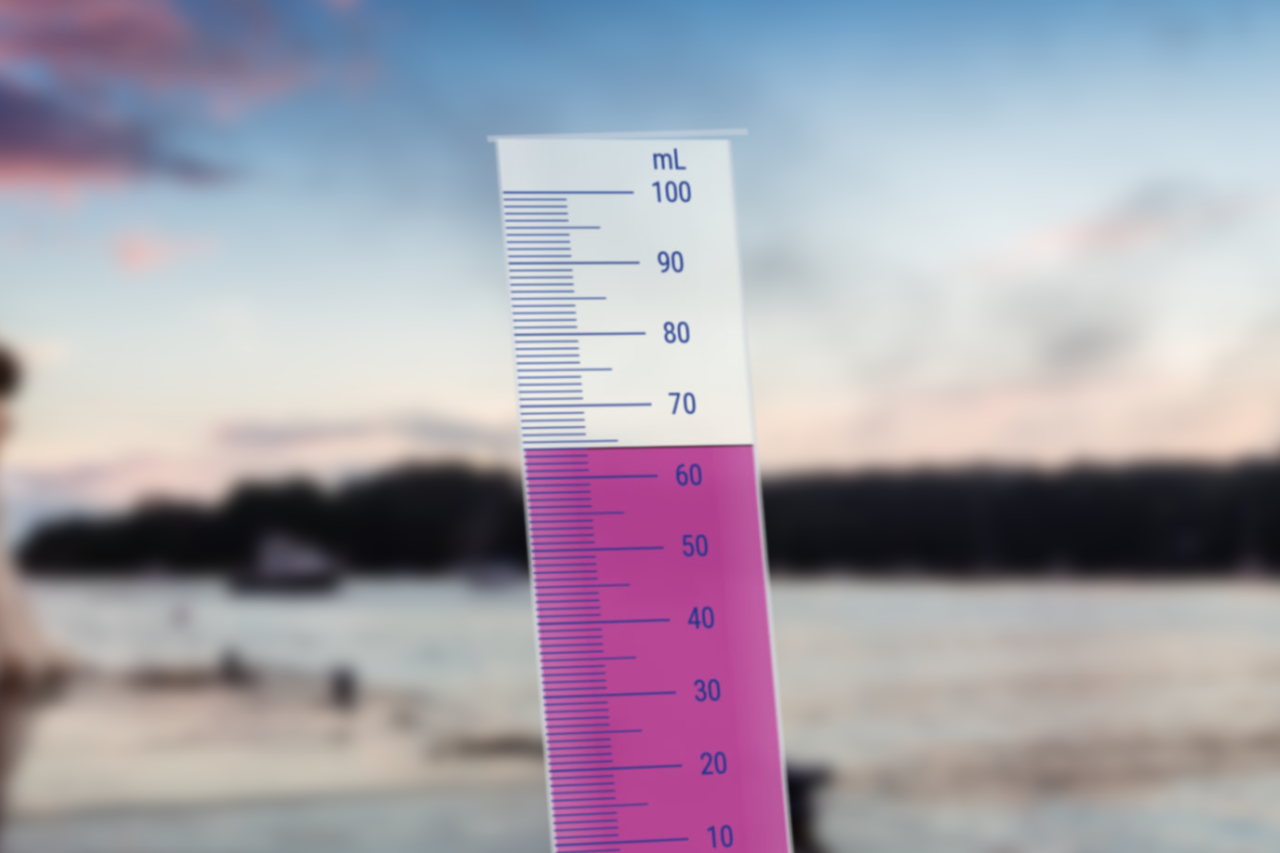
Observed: 64 mL
